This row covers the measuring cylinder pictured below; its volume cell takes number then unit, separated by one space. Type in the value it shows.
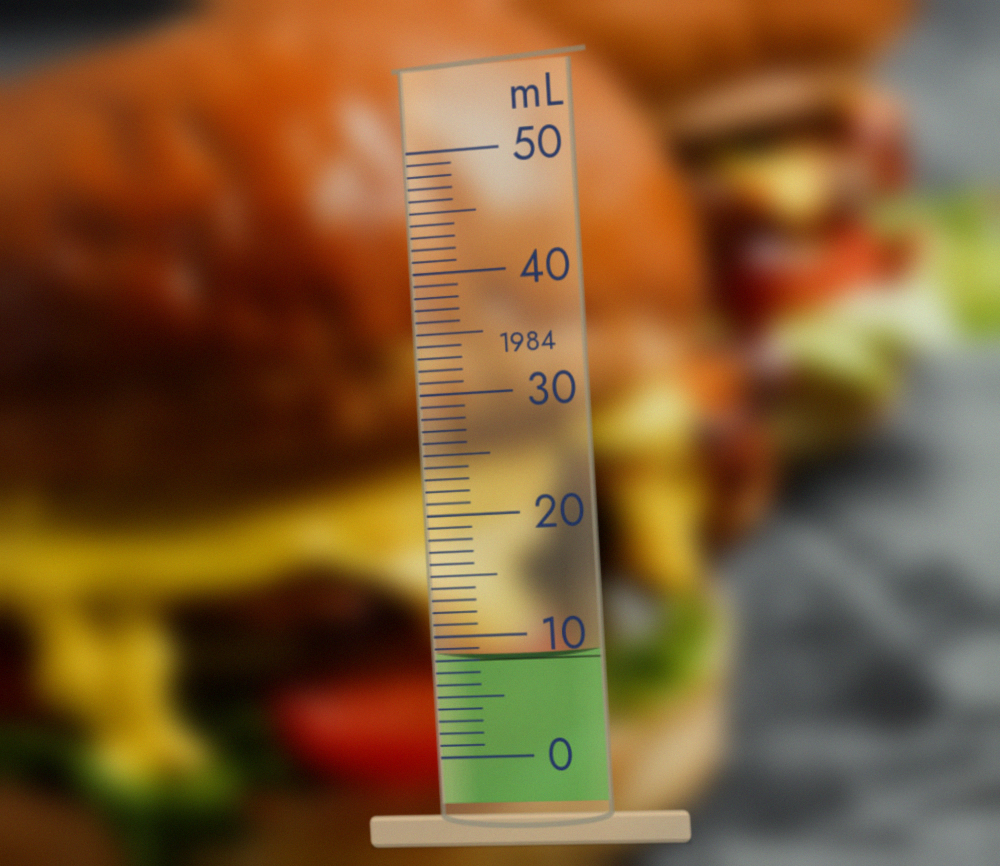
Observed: 8 mL
